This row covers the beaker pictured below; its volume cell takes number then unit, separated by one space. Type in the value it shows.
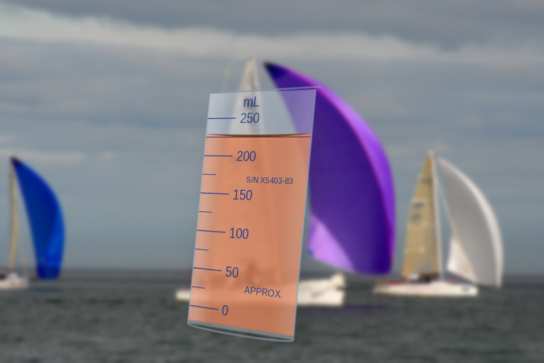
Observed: 225 mL
